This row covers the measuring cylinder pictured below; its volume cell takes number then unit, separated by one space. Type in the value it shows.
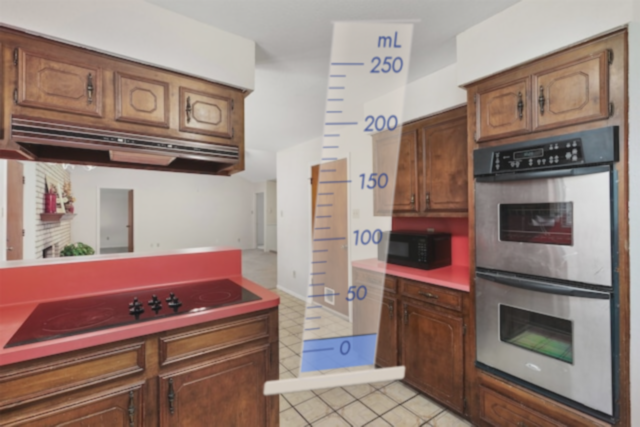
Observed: 10 mL
